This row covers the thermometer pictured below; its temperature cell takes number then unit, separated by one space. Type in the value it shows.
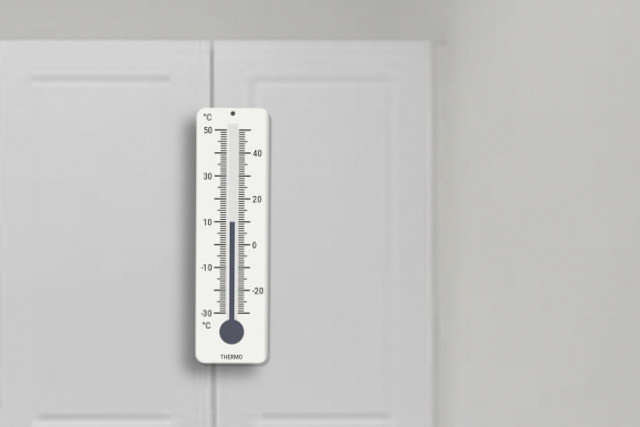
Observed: 10 °C
